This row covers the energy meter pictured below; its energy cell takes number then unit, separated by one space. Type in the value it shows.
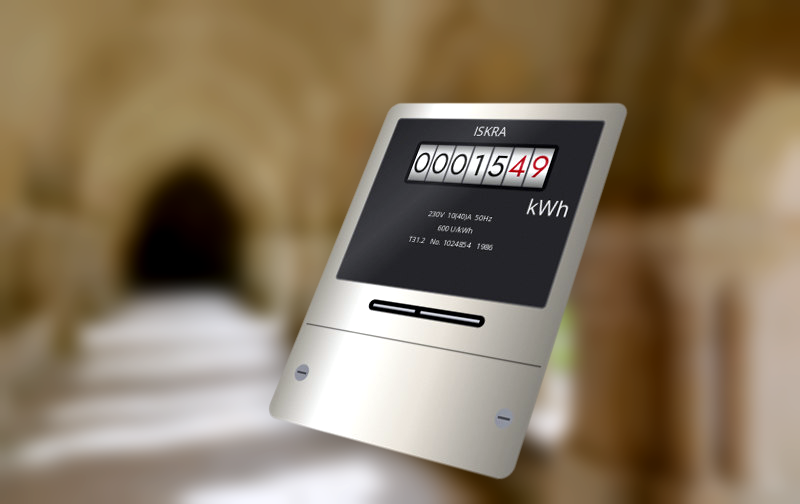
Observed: 15.49 kWh
